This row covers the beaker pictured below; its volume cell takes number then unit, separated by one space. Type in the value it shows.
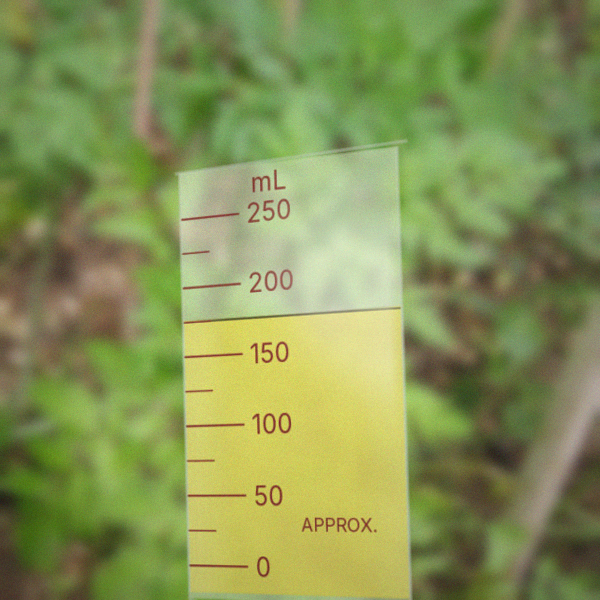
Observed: 175 mL
